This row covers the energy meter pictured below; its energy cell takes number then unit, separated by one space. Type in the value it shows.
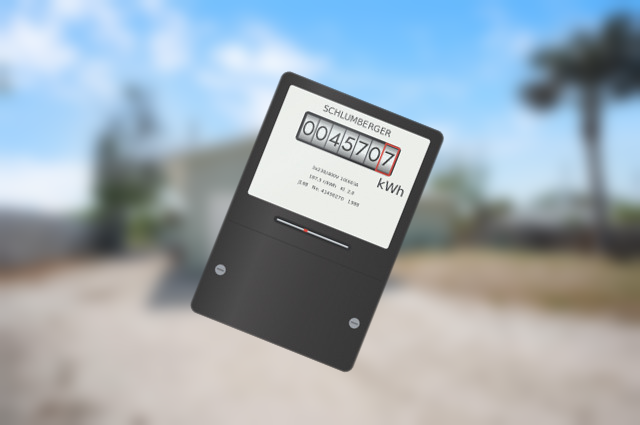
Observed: 4570.7 kWh
